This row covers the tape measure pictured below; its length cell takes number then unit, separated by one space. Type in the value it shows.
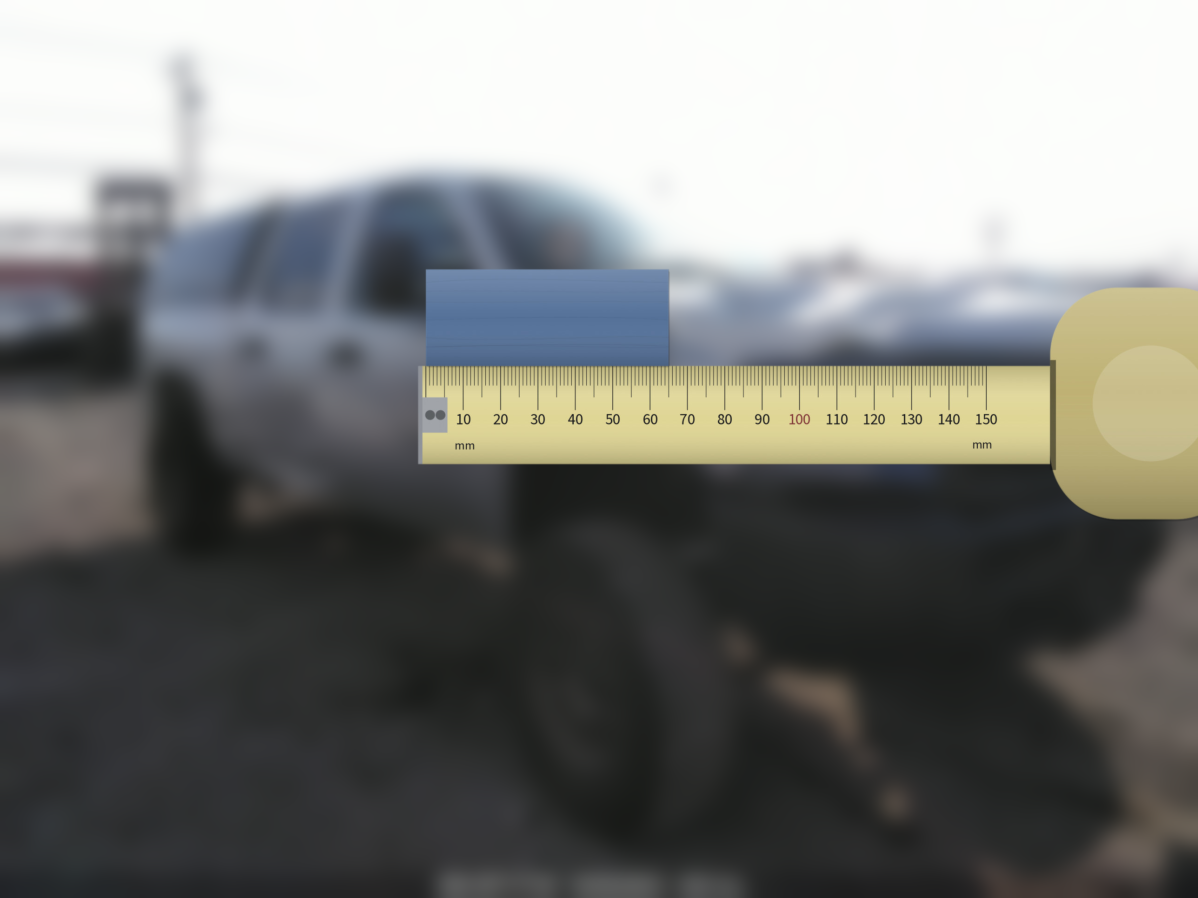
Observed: 65 mm
